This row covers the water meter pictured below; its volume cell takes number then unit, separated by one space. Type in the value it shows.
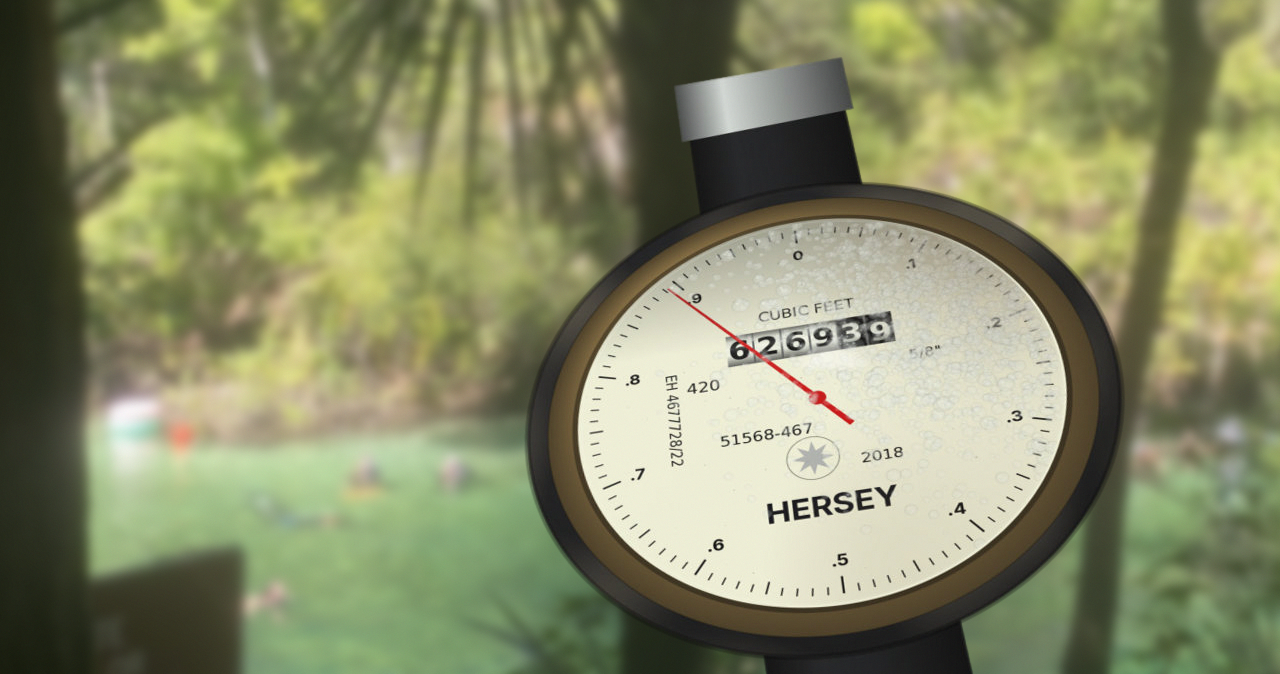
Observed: 626938.89 ft³
